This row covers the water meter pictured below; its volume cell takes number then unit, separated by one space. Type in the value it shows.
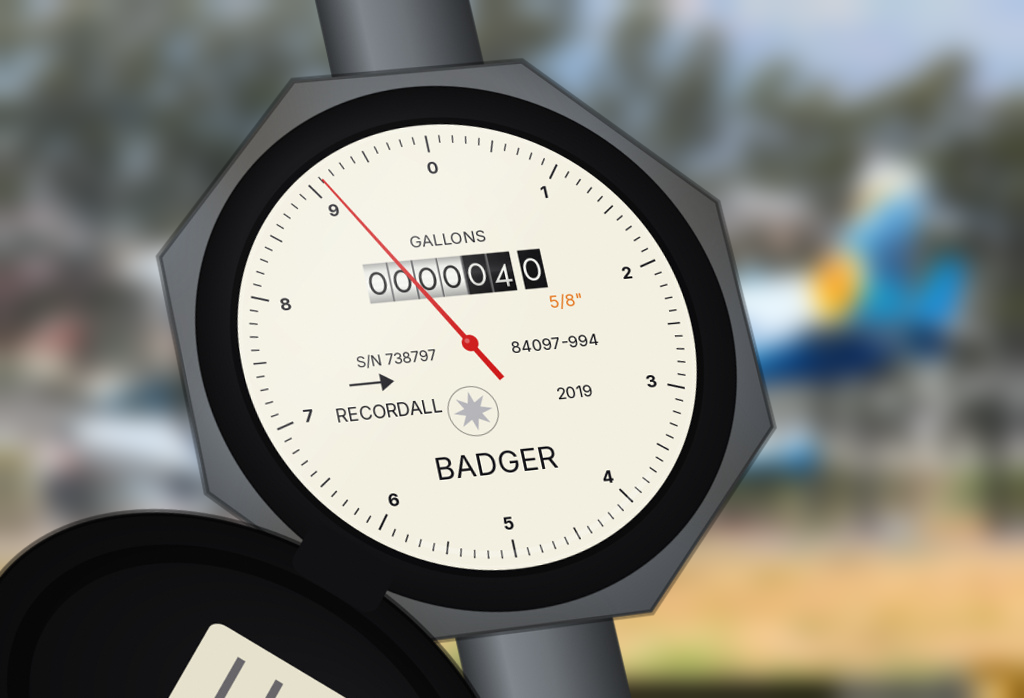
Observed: 39.1 gal
